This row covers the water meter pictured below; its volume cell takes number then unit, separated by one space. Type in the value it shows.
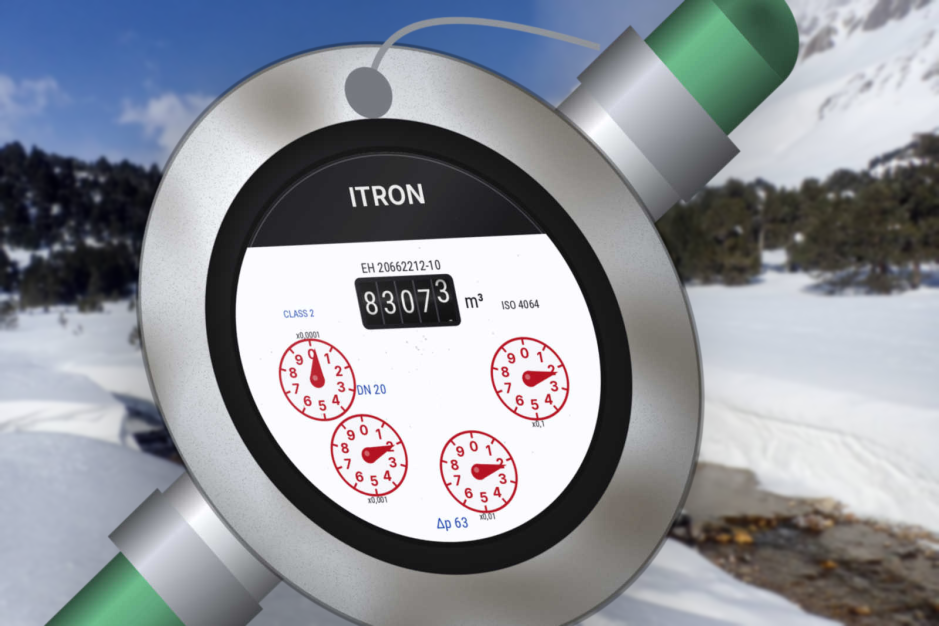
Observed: 83073.2220 m³
